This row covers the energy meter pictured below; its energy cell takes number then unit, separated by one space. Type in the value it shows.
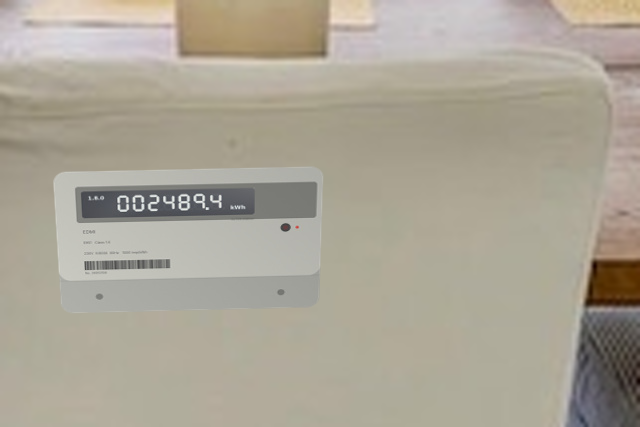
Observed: 2489.4 kWh
